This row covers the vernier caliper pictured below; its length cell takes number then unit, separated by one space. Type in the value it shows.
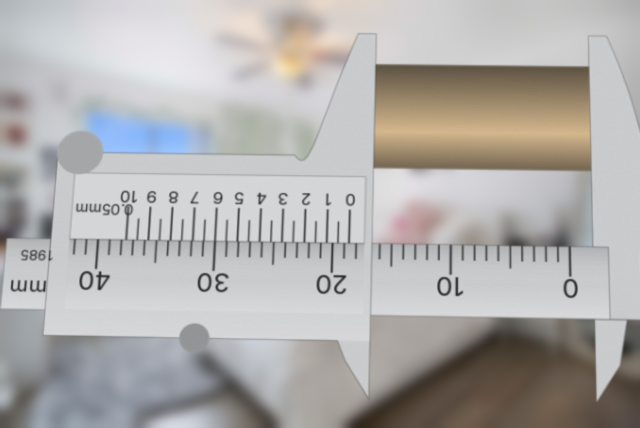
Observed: 18.6 mm
